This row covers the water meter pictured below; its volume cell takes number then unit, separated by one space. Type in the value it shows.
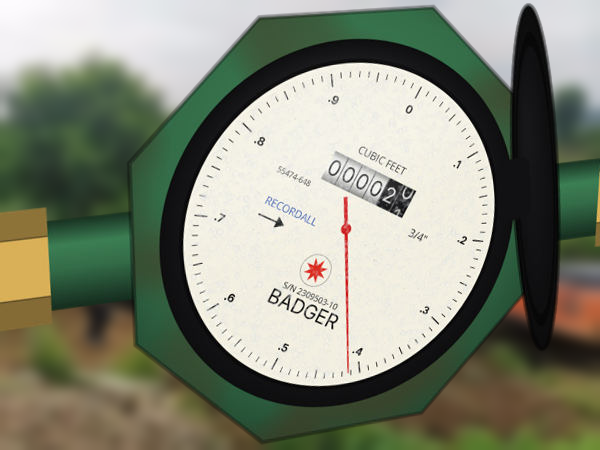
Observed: 20.41 ft³
